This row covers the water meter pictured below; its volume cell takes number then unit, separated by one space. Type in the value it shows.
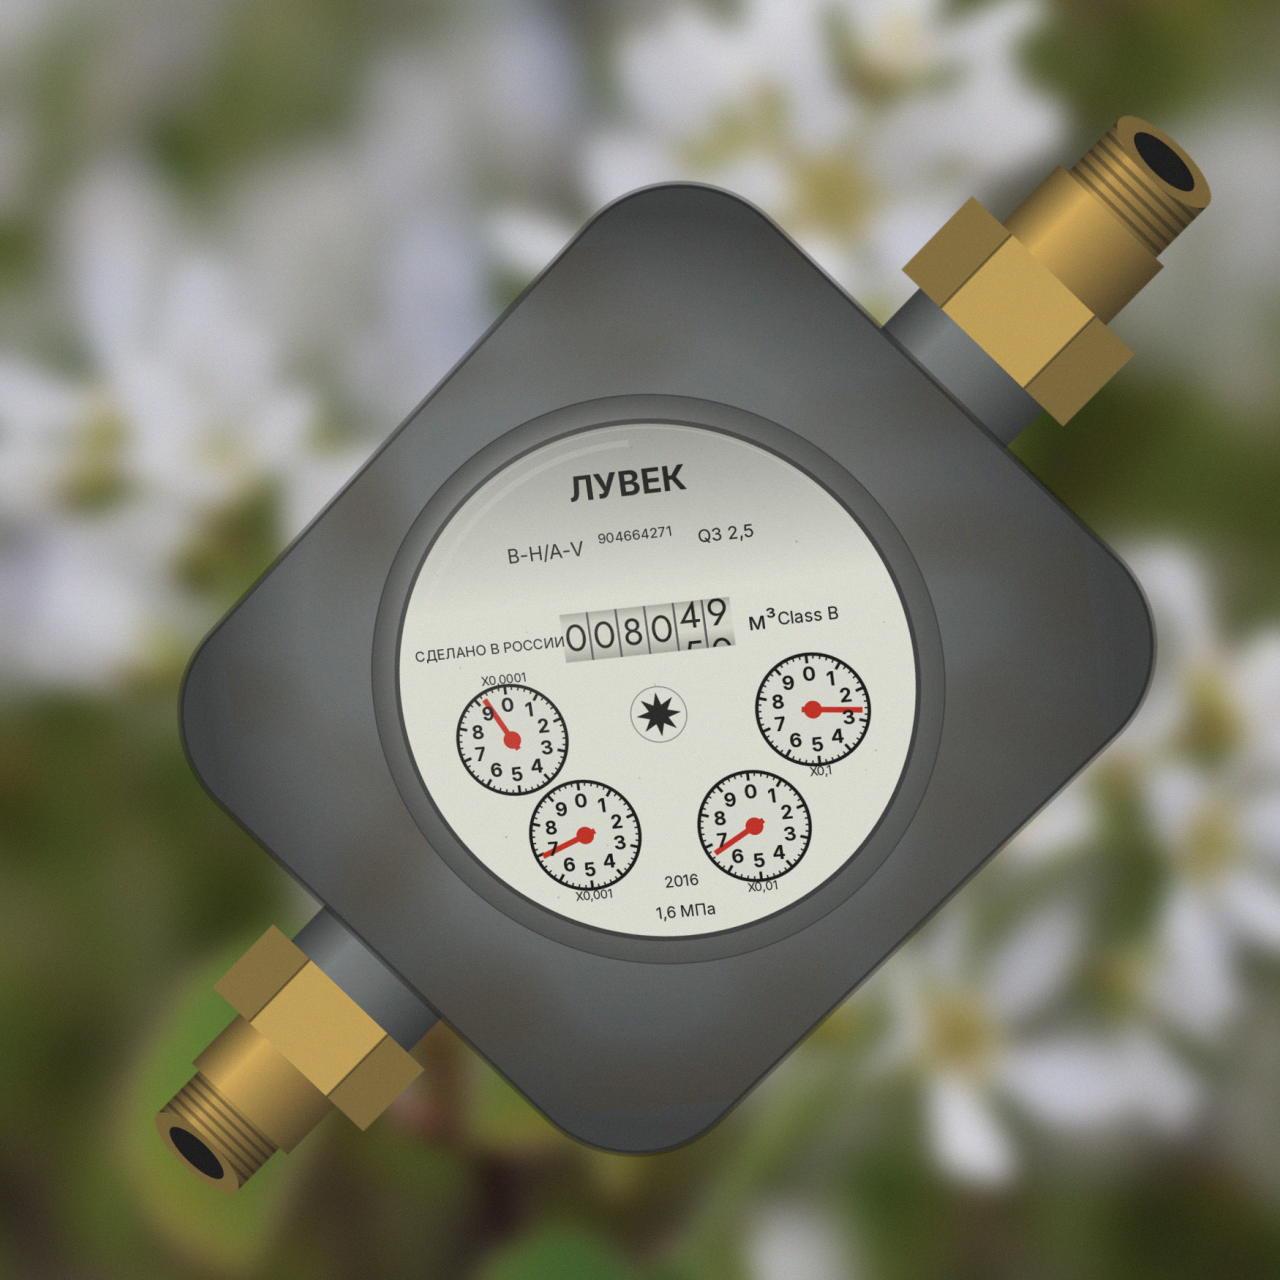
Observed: 8049.2669 m³
